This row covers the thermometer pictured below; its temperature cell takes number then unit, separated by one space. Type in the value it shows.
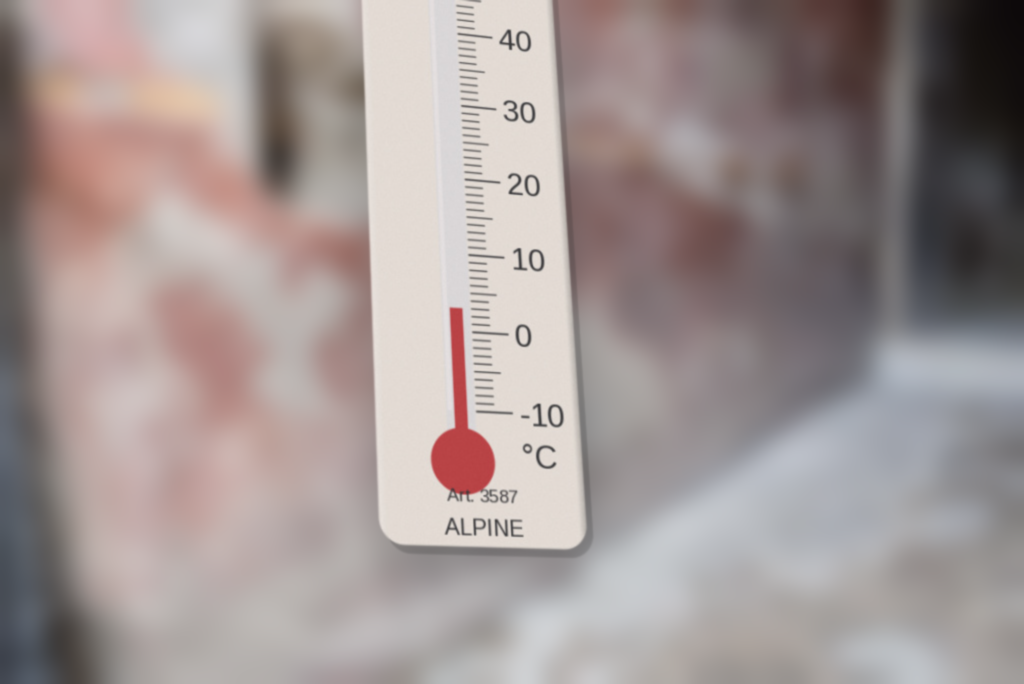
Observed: 3 °C
